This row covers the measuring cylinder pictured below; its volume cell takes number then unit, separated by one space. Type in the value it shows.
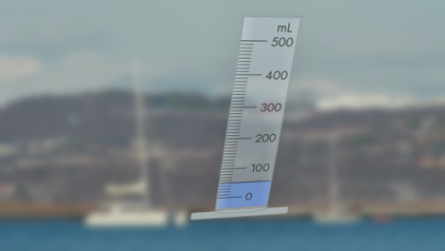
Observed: 50 mL
